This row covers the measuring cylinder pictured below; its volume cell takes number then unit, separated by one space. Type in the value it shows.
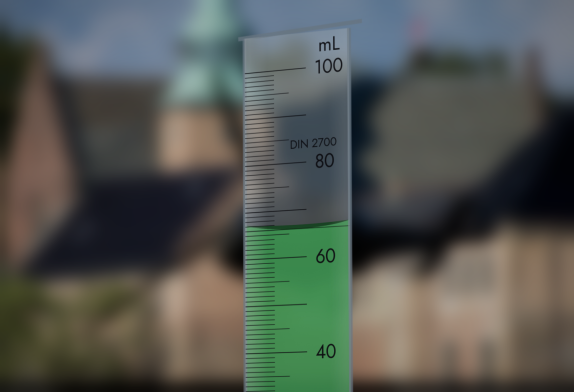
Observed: 66 mL
